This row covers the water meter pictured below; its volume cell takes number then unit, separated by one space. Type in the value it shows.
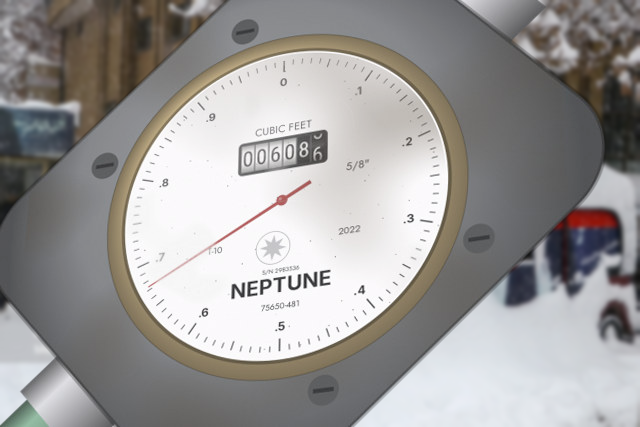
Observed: 6085.67 ft³
